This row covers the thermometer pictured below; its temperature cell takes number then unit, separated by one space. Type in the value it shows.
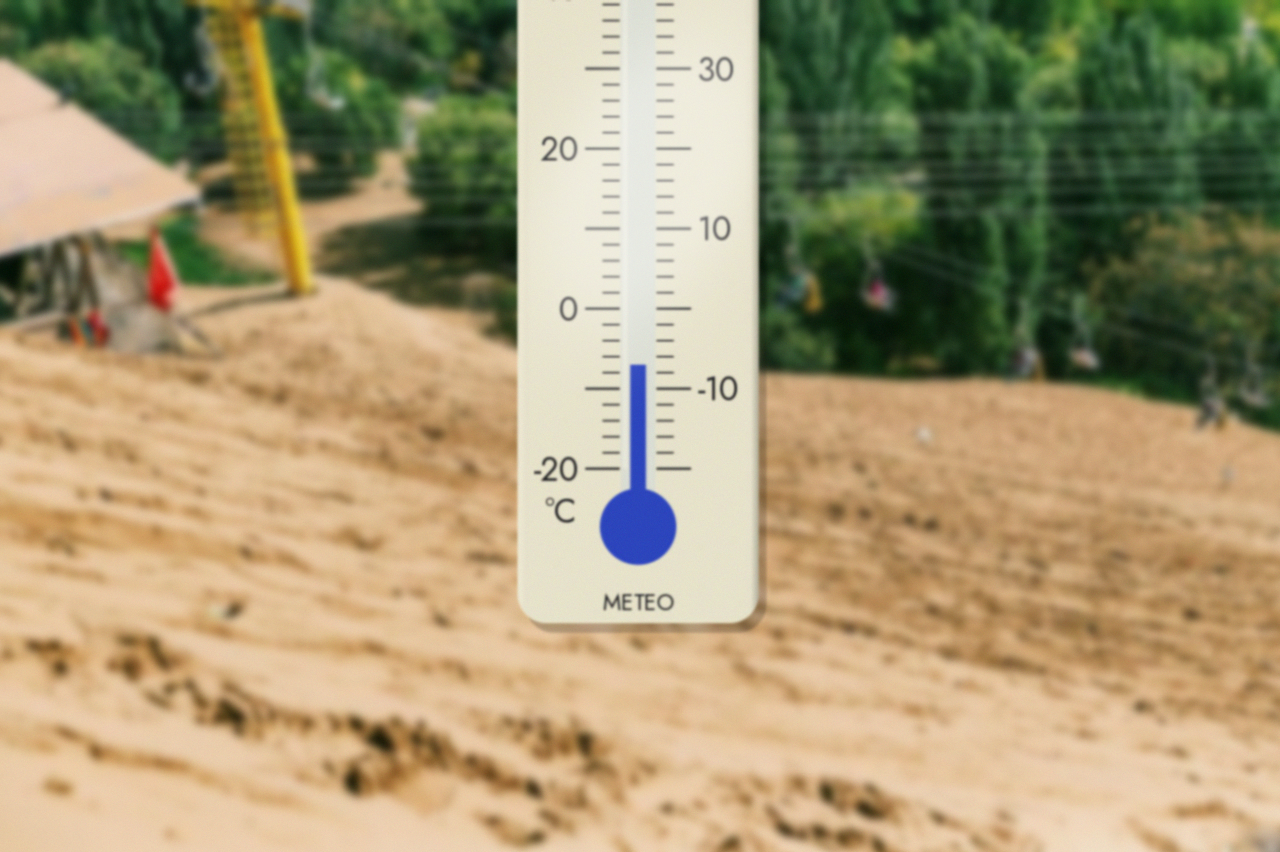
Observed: -7 °C
